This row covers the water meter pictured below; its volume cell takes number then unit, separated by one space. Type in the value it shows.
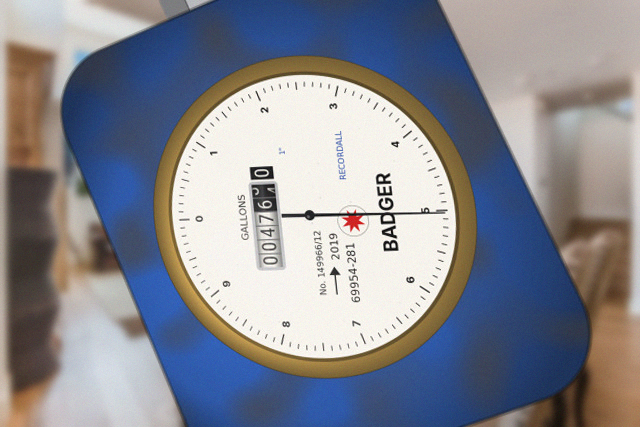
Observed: 47635.0 gal
